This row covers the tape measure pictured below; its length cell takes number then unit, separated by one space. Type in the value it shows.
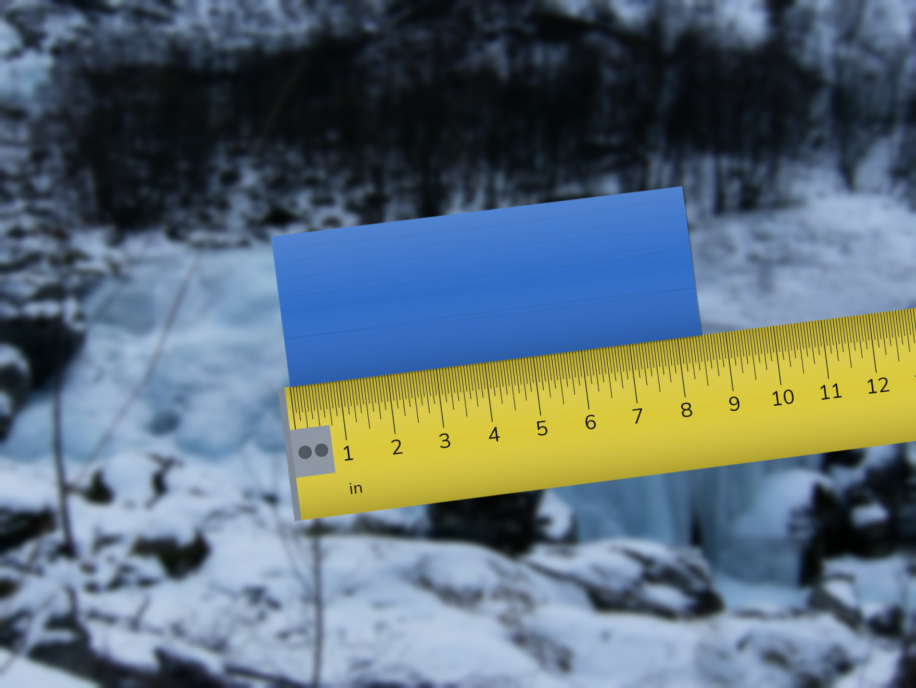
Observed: 8.5 in
